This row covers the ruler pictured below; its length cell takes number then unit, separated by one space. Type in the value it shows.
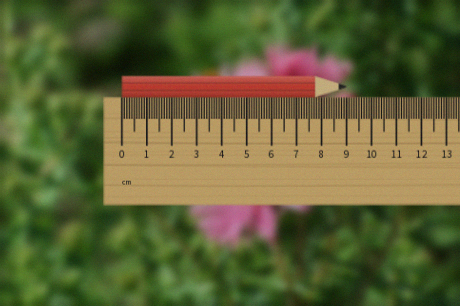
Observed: 9 cm
